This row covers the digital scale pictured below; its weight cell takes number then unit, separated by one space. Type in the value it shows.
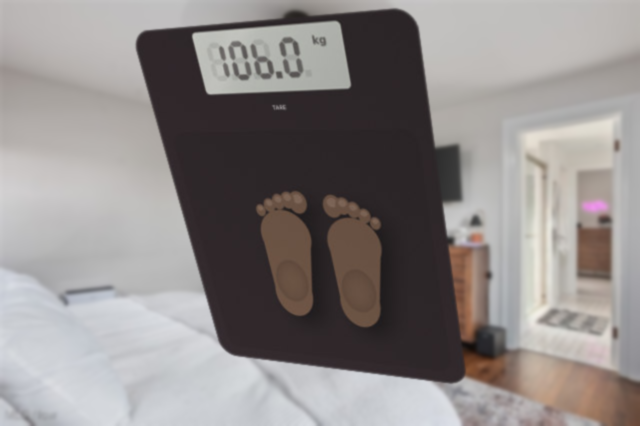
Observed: 106.0 kg
